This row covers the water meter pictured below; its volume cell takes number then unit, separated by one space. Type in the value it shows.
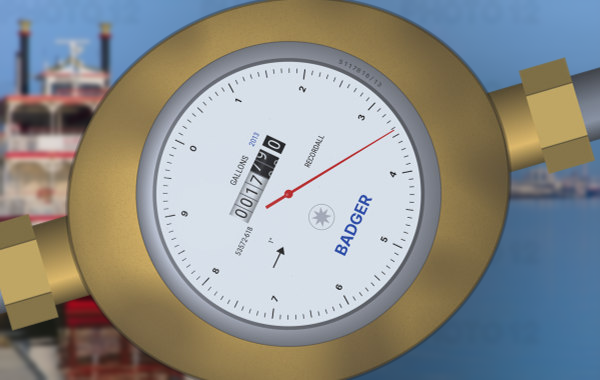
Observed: 17793.4 gal
